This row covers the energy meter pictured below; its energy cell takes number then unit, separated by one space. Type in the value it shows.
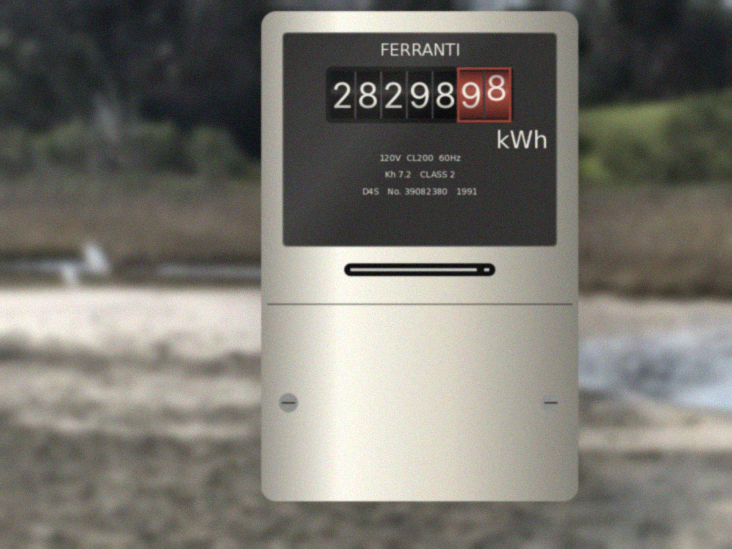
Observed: 28298.98 kWh
